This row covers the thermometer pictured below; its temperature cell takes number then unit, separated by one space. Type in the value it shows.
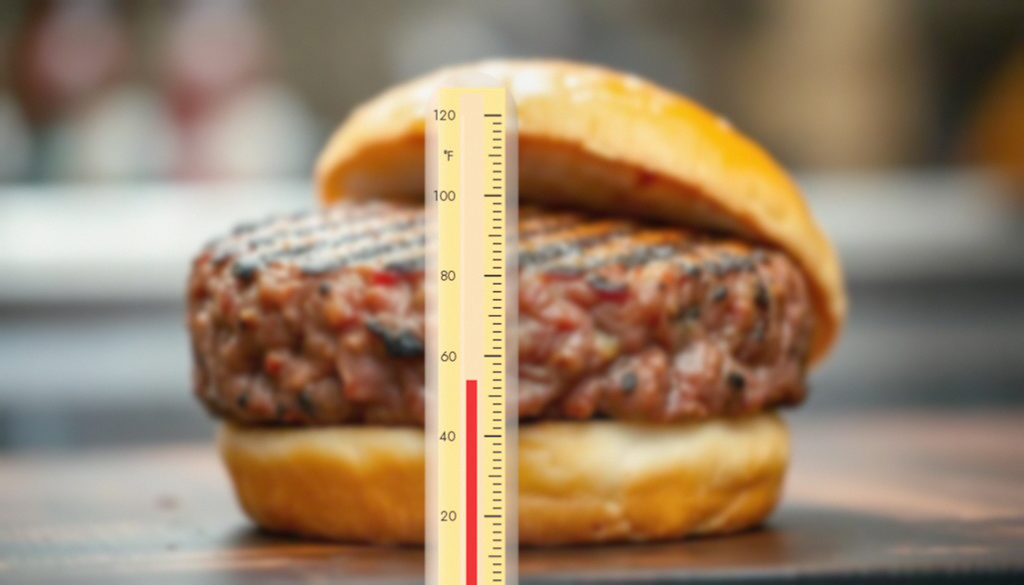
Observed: 54 °F
